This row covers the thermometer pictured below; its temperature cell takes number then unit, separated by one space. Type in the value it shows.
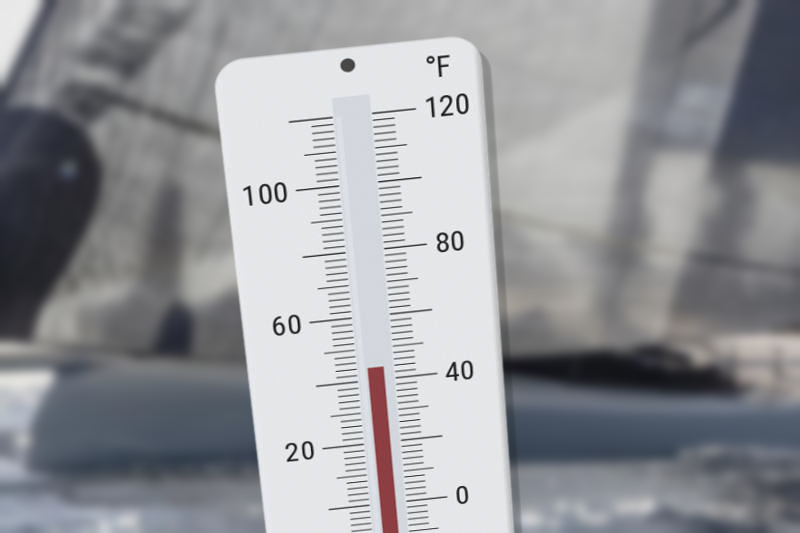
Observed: 44 °F
